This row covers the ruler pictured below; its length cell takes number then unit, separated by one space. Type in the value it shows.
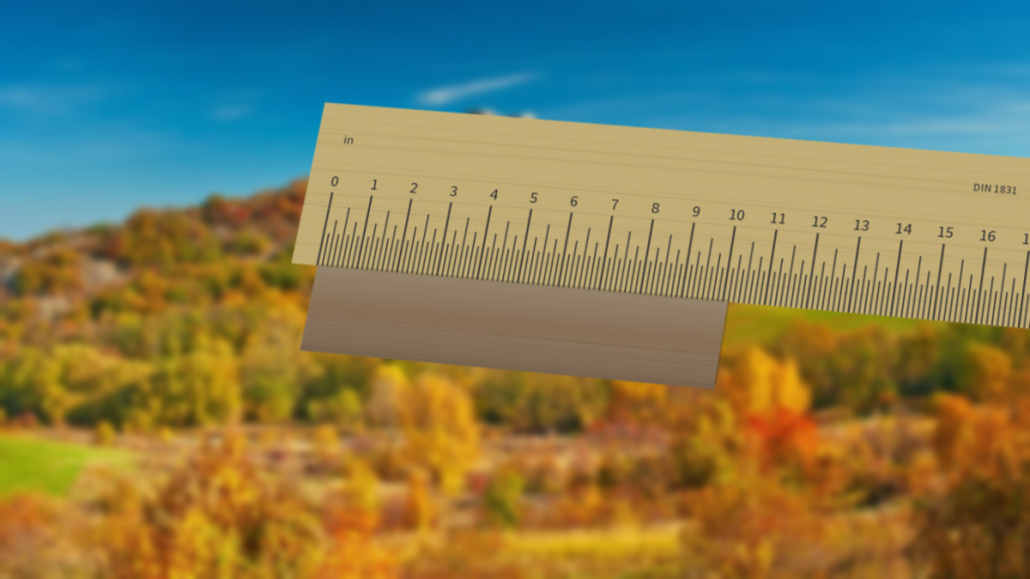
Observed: 10.125 in
